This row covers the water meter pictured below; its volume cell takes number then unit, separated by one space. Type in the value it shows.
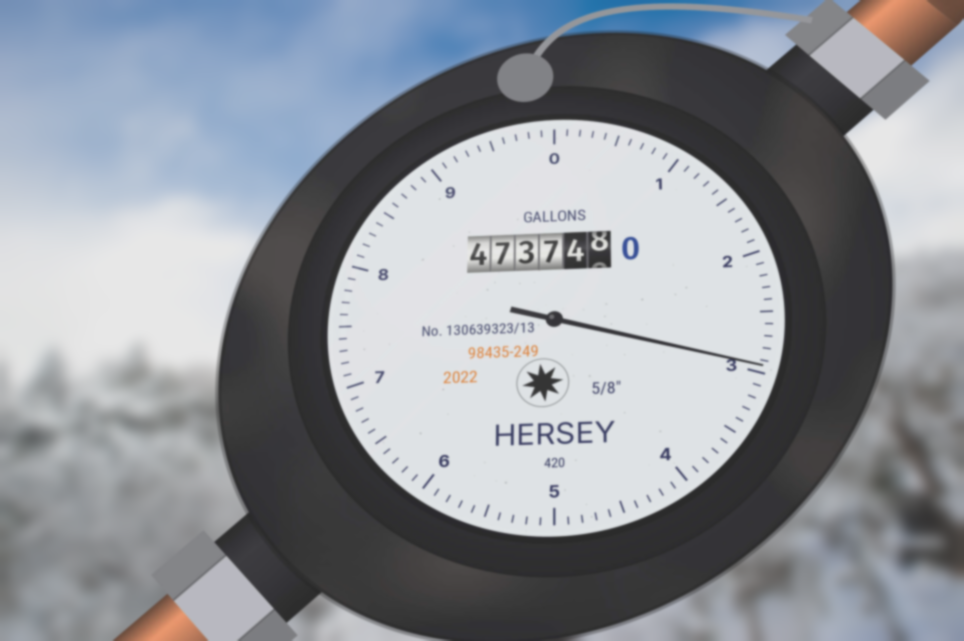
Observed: 4737482.9 gal
